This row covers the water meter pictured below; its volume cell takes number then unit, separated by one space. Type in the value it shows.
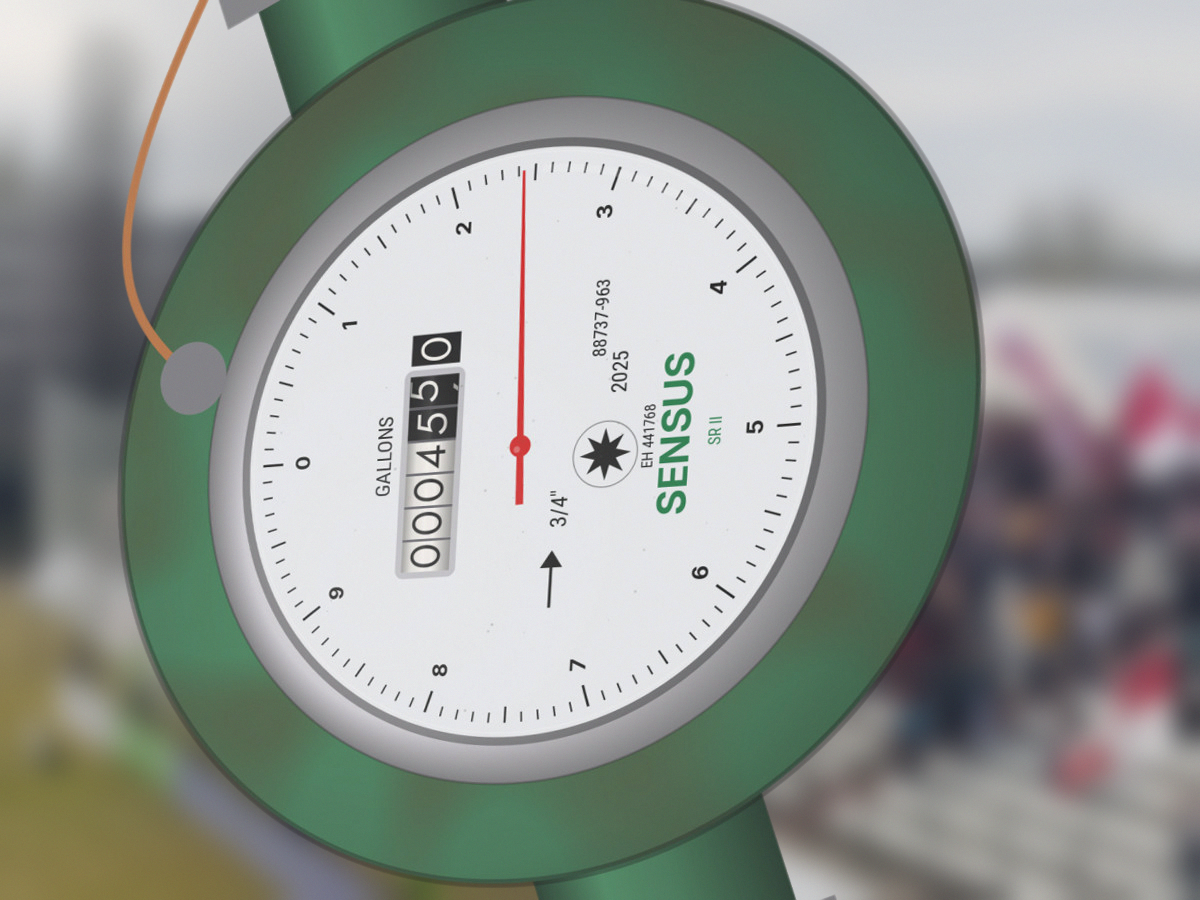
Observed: 4552.4 gal
